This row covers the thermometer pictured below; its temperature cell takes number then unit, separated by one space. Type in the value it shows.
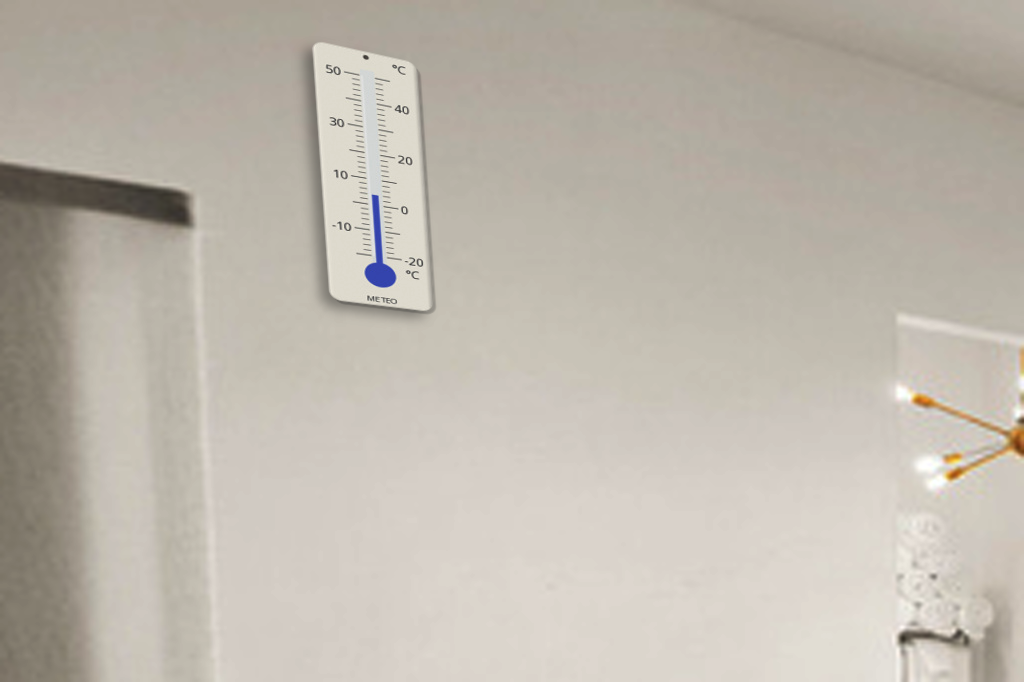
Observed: 4 °C
